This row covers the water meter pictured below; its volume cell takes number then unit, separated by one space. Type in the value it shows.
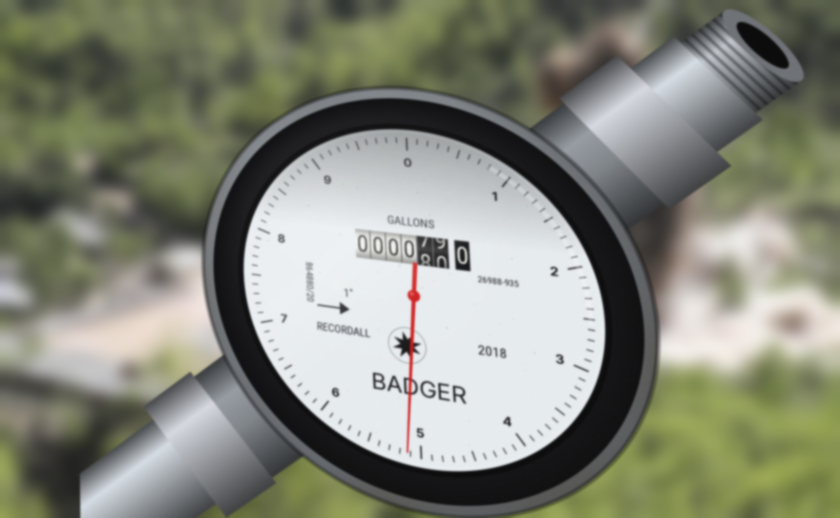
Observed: 795.1 gal
